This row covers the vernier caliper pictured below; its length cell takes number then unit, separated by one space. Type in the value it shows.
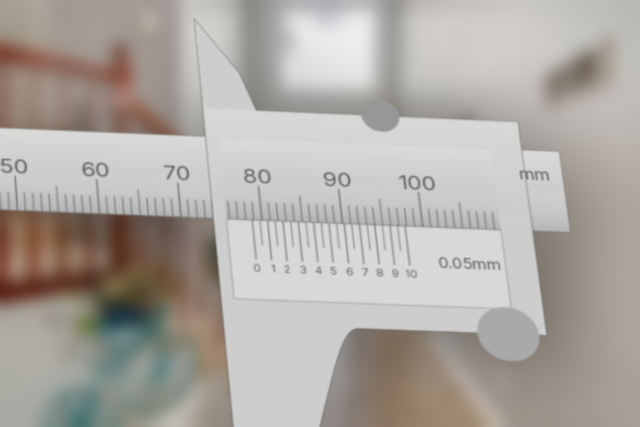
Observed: 78.8 mm
